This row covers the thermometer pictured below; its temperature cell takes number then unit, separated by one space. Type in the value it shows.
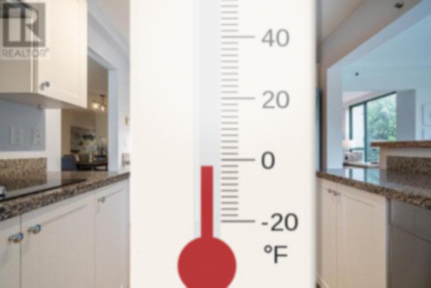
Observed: -2 °F
